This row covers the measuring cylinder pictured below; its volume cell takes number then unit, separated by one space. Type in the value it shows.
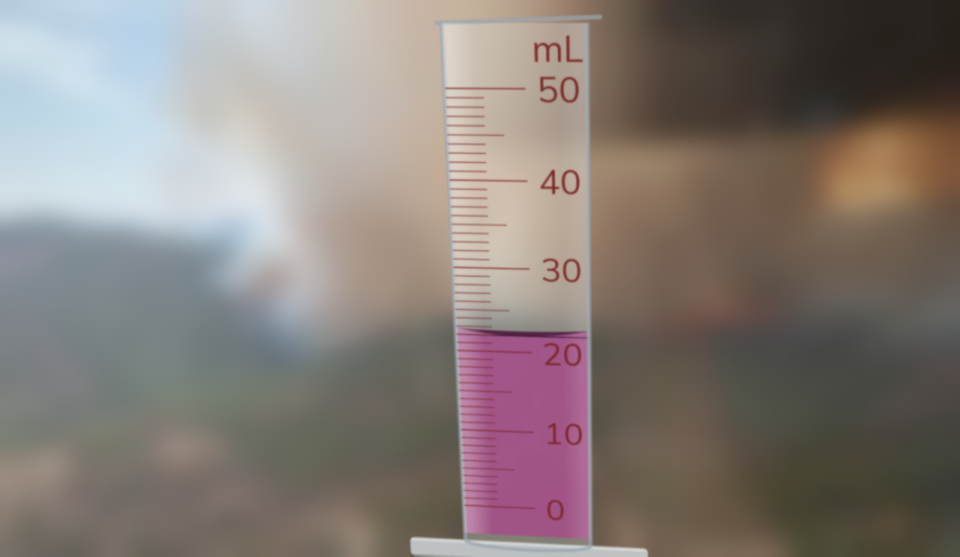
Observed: 22 mL
